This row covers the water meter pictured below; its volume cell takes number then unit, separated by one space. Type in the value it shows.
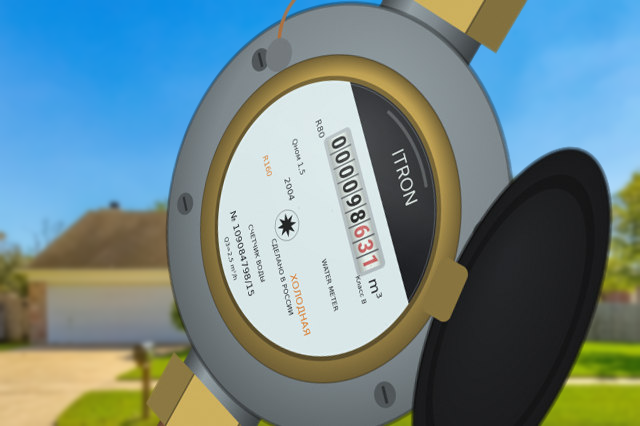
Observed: 98.631 m³
